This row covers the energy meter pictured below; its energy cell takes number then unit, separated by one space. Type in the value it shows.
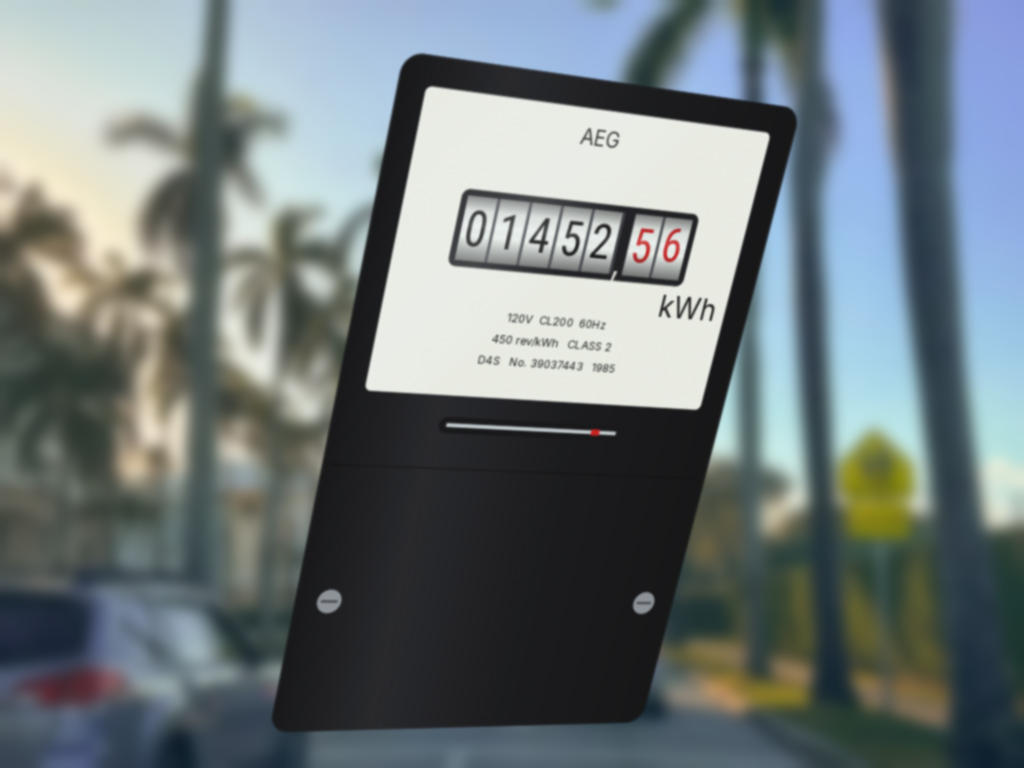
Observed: 1452.56 kWh
